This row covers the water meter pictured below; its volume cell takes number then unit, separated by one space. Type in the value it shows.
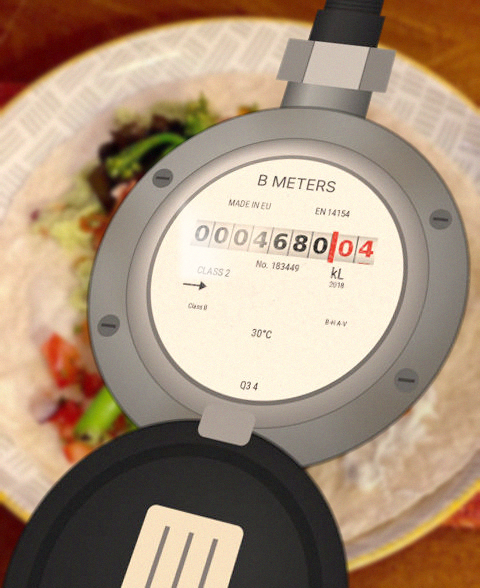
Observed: 4680.04 kL
